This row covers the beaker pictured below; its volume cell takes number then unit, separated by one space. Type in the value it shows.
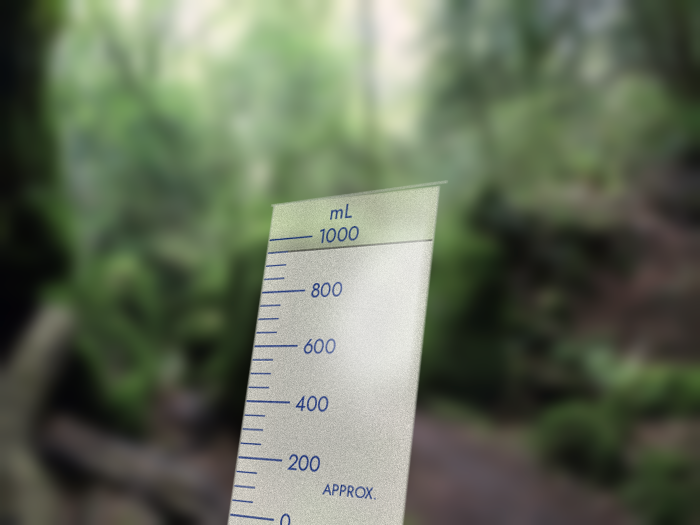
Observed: 950 mL
